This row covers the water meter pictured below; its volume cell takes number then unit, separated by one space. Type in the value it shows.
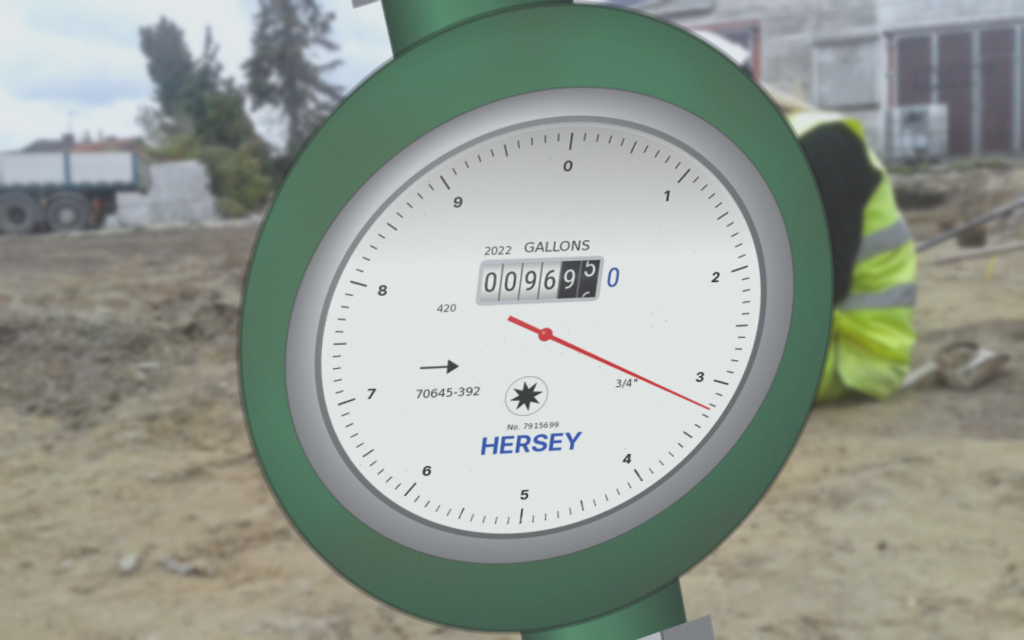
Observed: 96953.2 gal
